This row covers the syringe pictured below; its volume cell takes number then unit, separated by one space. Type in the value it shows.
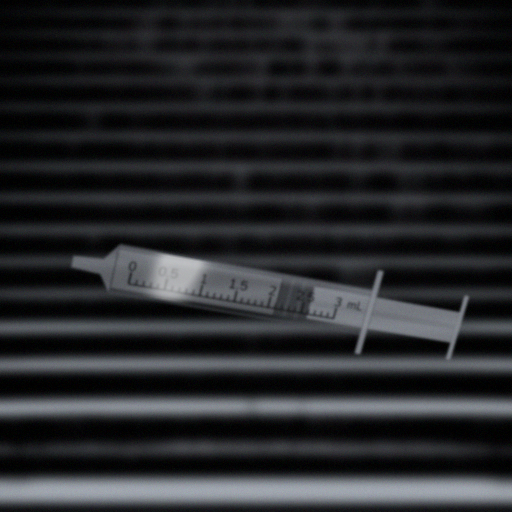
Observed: 2.1 mL
